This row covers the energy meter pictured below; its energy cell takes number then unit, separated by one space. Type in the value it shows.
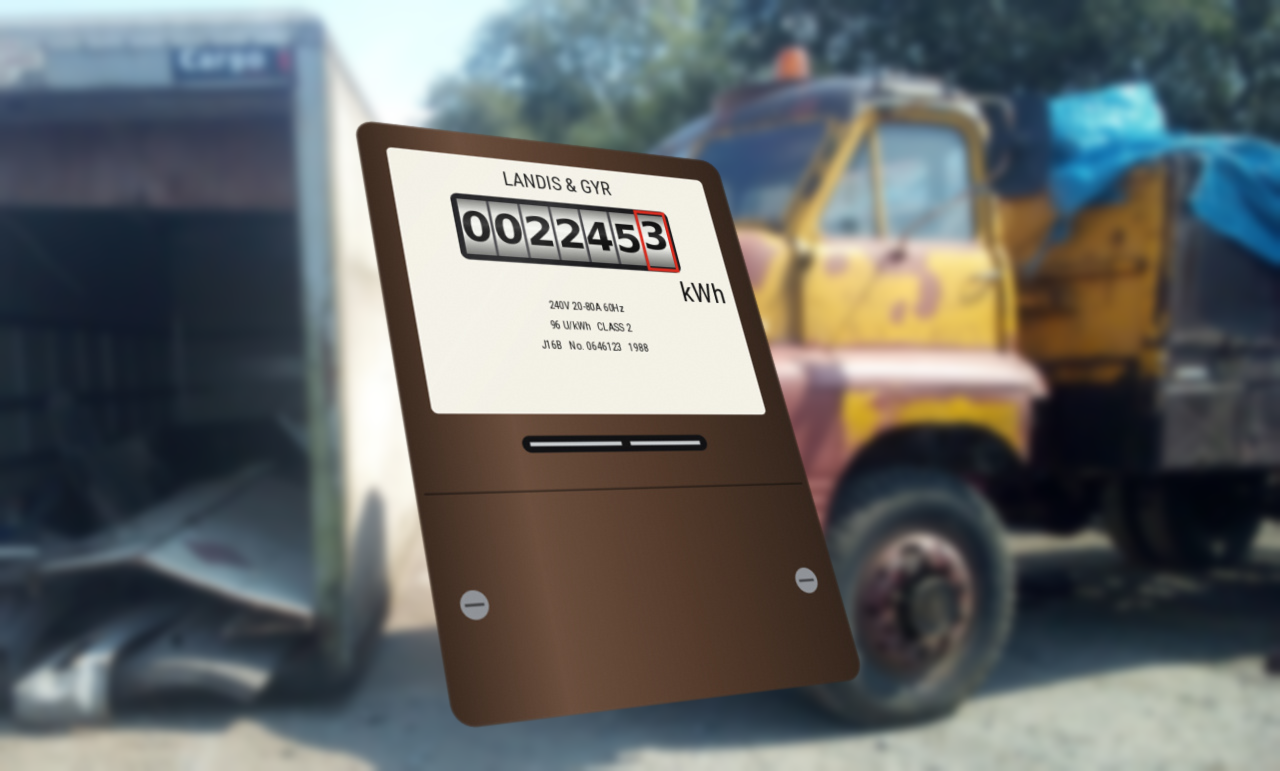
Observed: 2245.3 kWh
